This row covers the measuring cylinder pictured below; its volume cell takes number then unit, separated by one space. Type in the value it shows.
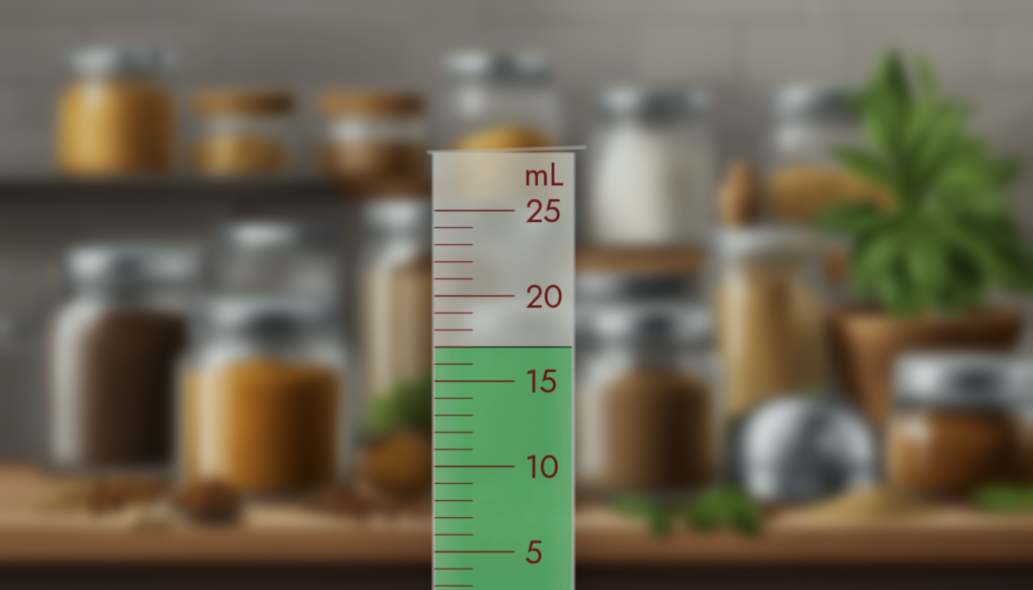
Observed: 17 mL
